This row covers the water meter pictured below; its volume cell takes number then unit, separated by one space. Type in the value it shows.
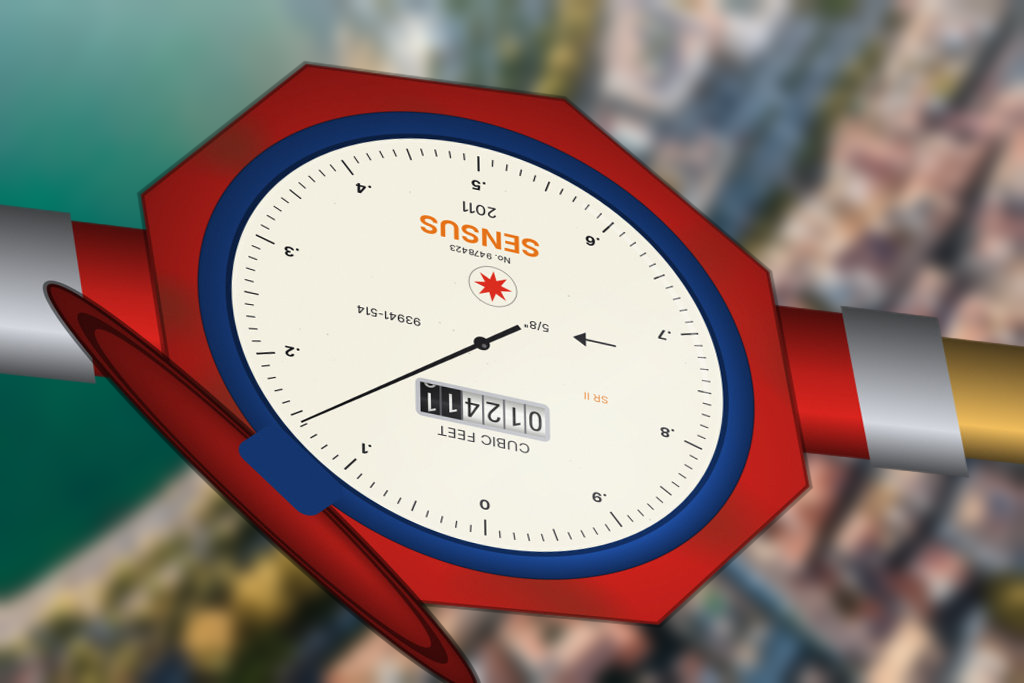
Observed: 12411.14 ft³
